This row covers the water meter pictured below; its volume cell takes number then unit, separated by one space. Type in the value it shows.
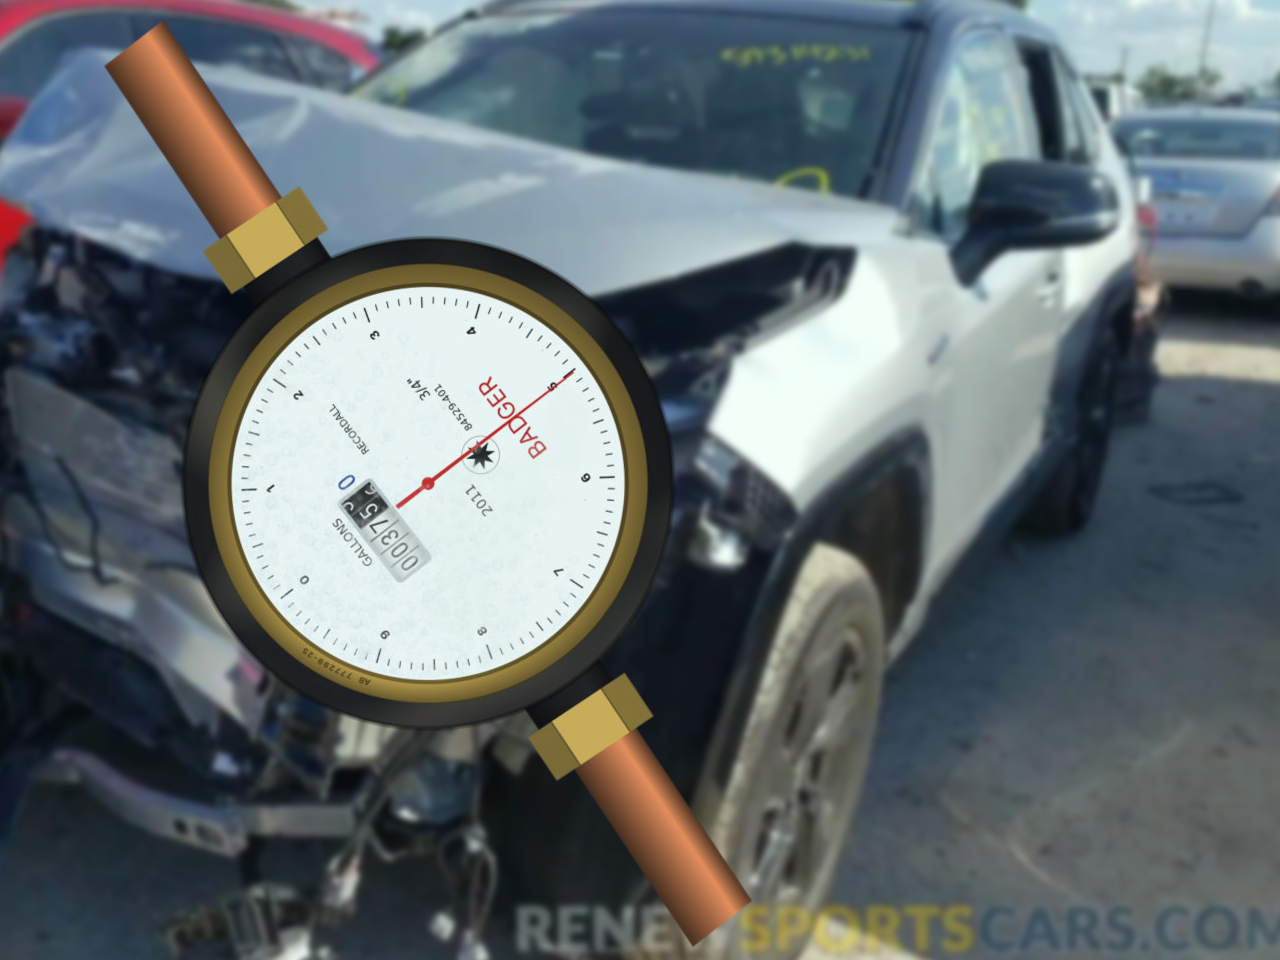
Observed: 37555.0 gal
